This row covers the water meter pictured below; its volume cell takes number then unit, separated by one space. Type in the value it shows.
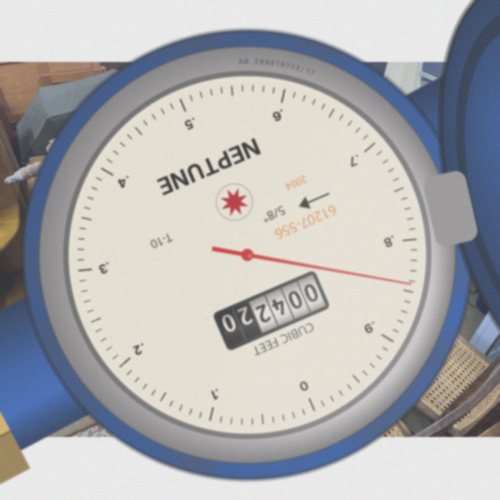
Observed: 4219.84 ft³
